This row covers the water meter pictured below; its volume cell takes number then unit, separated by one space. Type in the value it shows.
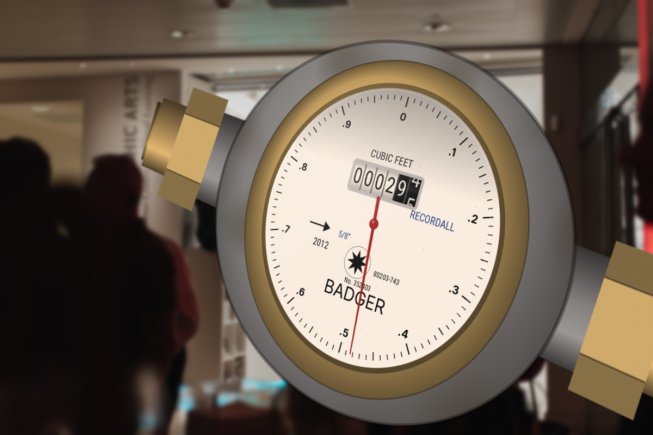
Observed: 294.48 ft³
